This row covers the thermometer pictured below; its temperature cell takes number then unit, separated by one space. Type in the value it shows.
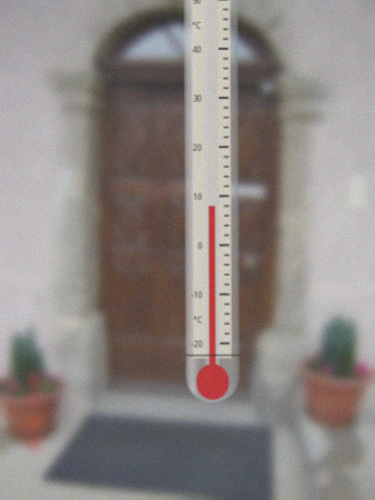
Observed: 8 °C
